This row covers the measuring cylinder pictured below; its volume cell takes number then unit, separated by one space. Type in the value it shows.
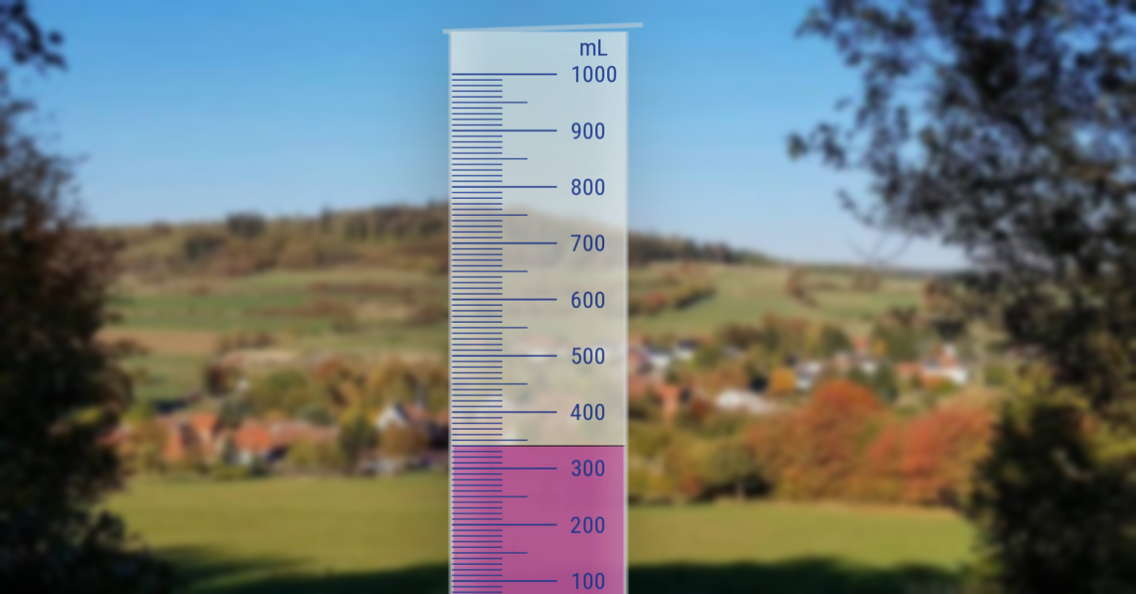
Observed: 340 mL
